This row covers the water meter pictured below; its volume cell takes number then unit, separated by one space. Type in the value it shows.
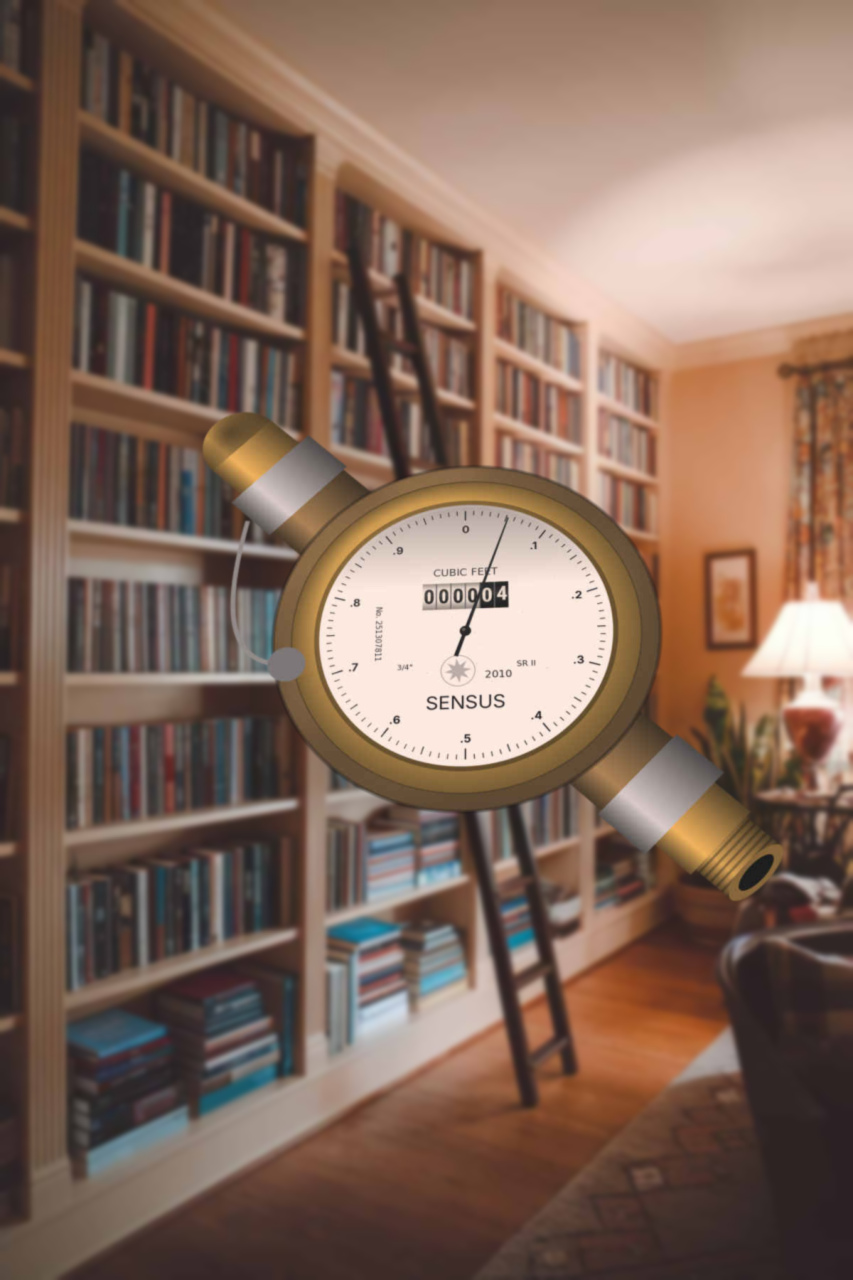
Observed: 4.05 ft³
